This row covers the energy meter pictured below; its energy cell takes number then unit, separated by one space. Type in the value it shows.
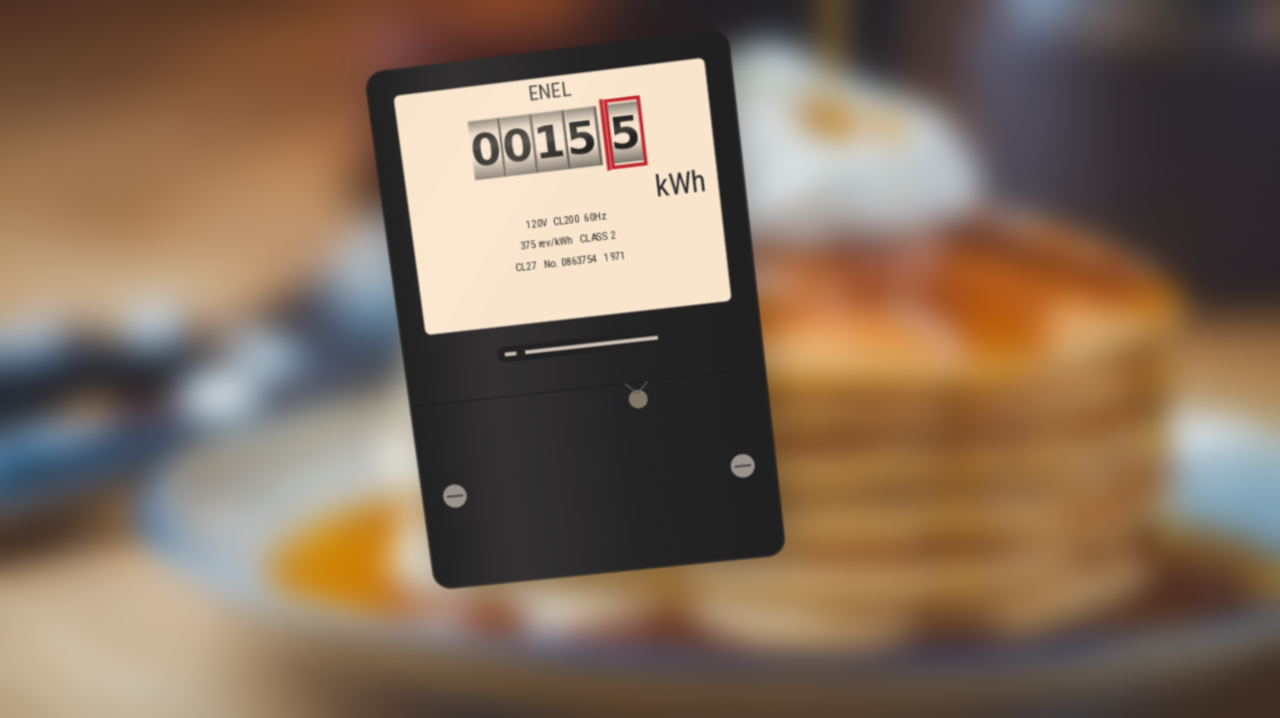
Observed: 15.5 kWh
